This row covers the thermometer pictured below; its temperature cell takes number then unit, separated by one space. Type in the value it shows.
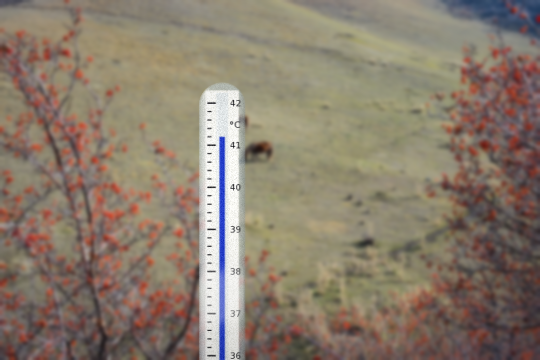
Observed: 41.2 °C
